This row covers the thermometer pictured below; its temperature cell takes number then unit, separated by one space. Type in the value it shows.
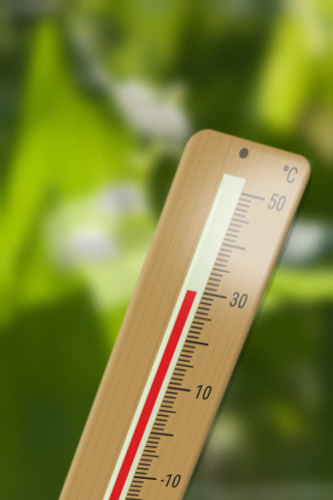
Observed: 30 °C
